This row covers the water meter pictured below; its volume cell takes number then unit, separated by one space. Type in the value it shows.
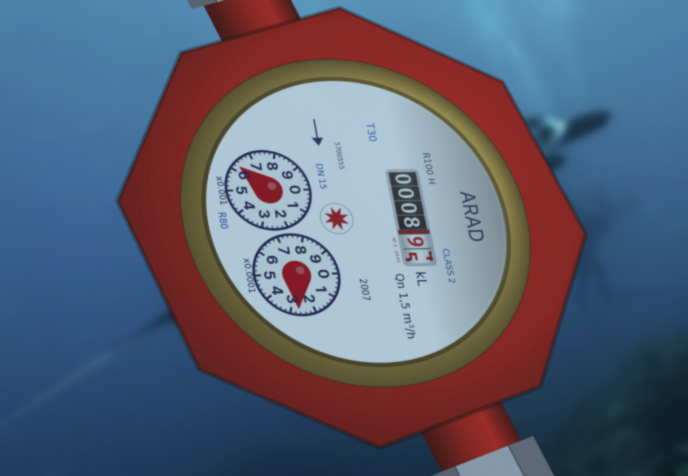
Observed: 8.9462 kL
